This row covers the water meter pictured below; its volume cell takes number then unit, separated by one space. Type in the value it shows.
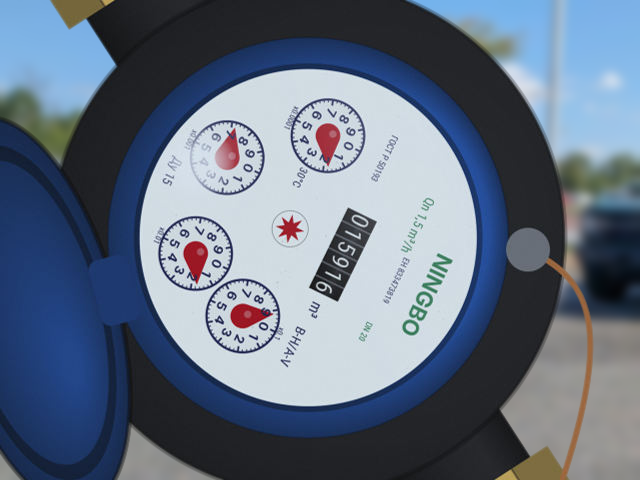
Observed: 15915.9171 m³
